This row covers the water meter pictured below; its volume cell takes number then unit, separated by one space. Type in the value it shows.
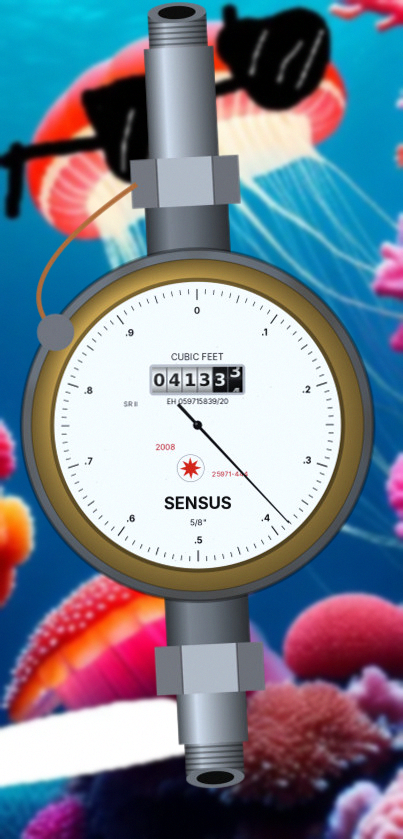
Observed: 41333.38 ft³
